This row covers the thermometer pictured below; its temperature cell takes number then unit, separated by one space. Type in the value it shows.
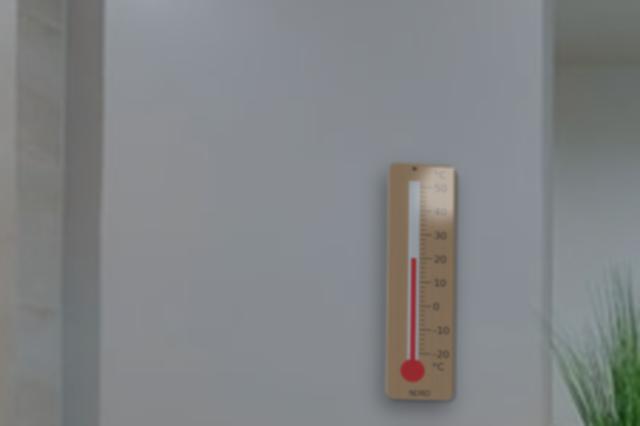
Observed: 20 °C
